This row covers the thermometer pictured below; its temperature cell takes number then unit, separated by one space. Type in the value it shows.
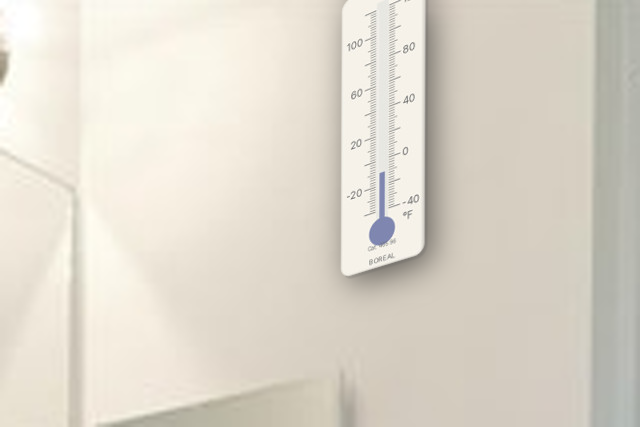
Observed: -10 °F
